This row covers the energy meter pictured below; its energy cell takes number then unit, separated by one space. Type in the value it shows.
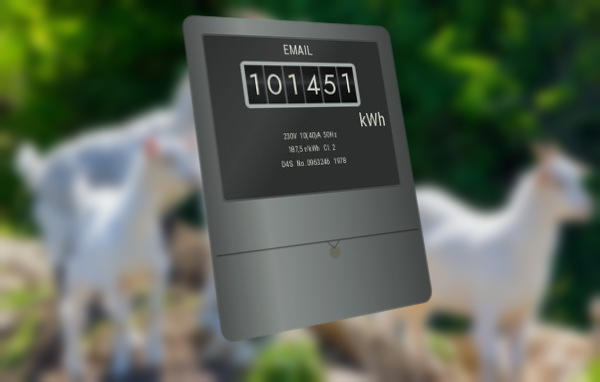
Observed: 101451 kWh
